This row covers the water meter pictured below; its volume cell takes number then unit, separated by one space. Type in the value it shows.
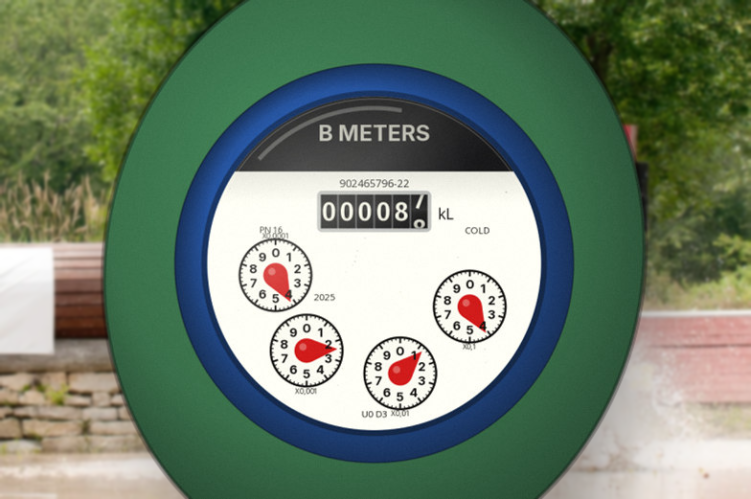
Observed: 87.4124 kL
